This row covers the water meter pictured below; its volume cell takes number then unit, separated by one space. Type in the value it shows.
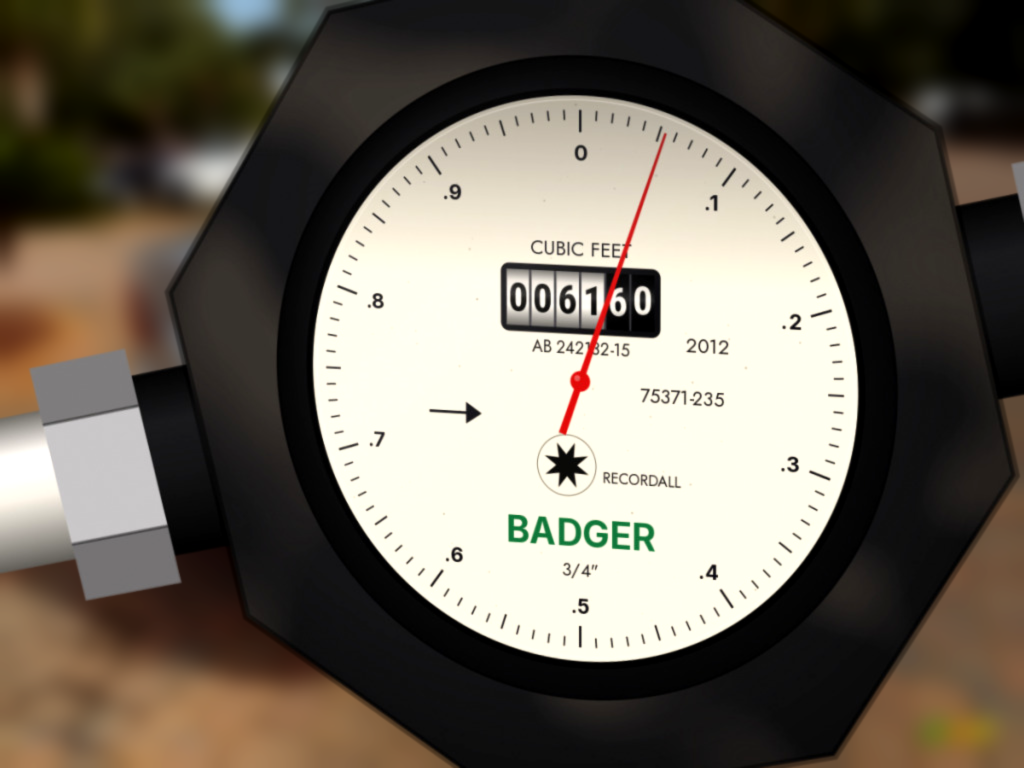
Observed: 6160.05 ft³
